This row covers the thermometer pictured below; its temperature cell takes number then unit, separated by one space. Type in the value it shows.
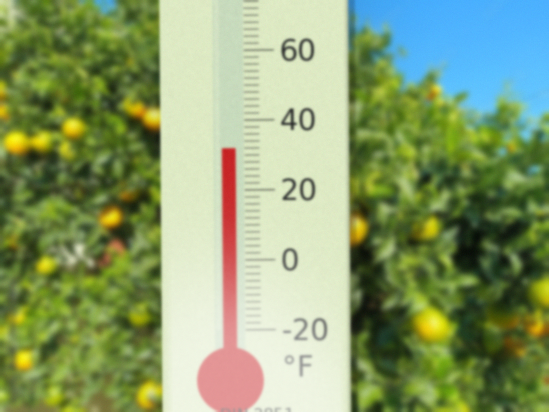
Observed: 32 °F
